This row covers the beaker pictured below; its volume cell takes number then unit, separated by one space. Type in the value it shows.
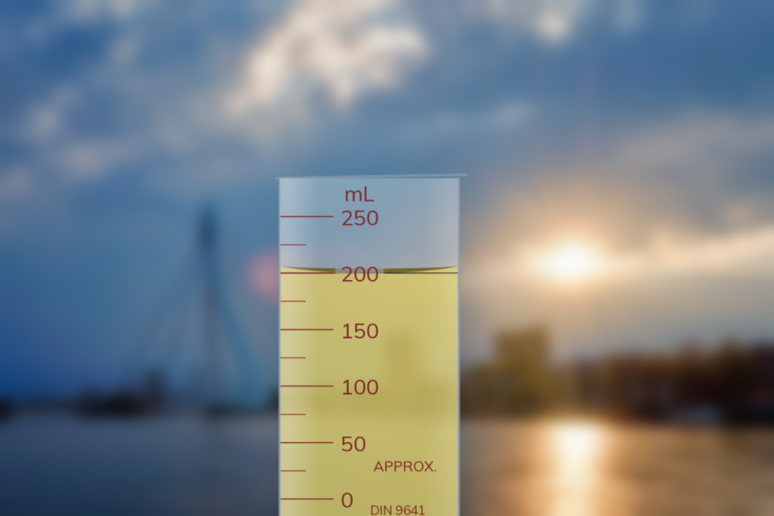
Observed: 200 mL
